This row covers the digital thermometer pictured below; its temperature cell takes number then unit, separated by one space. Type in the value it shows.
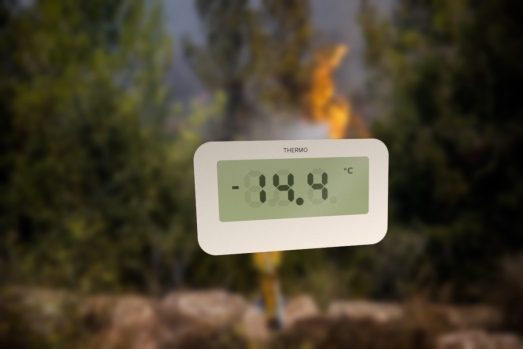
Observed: -14.4 °C
